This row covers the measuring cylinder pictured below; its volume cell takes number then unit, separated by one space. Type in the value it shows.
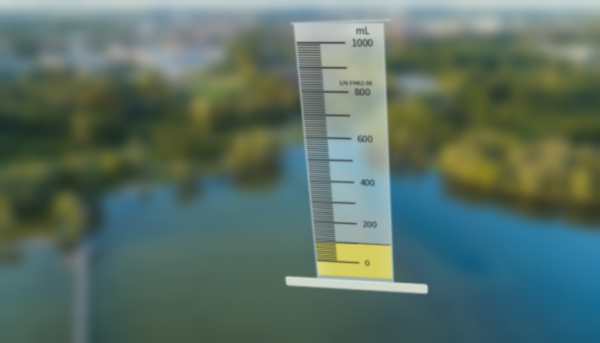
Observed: 100 mL
